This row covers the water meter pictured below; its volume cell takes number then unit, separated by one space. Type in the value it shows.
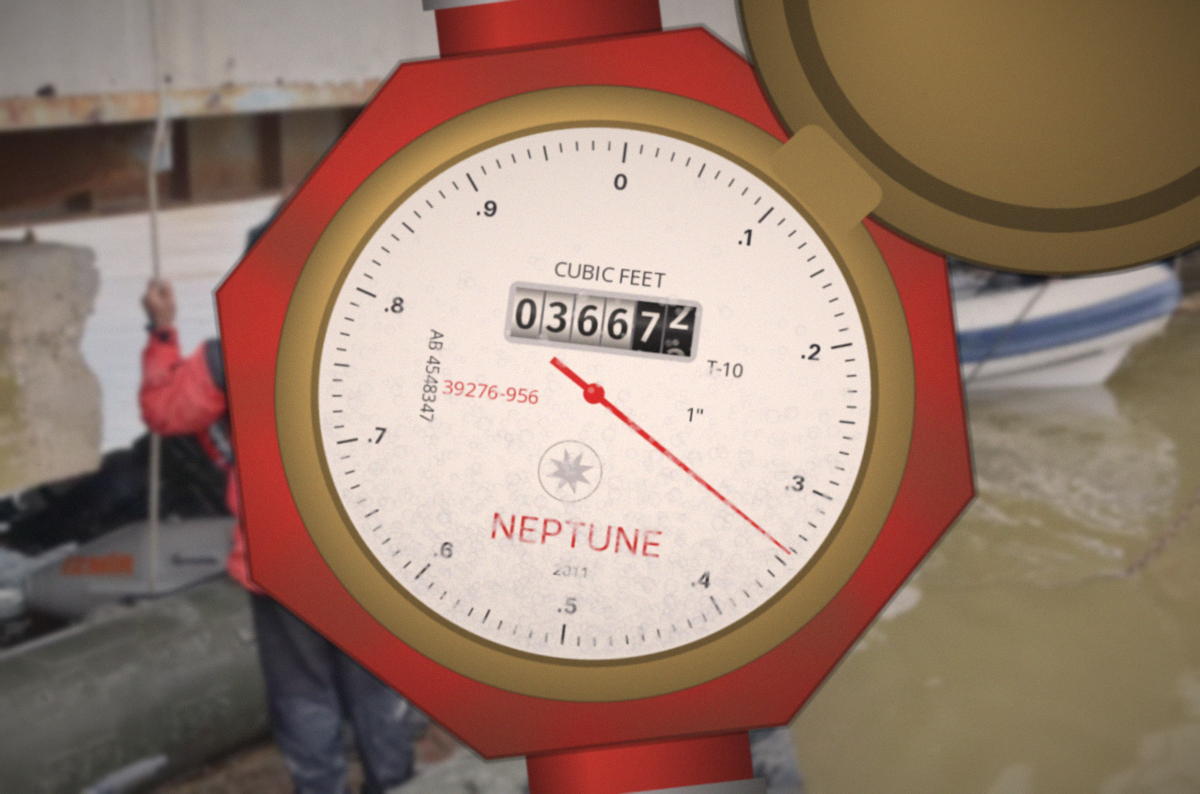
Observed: 36672.34 ft³
